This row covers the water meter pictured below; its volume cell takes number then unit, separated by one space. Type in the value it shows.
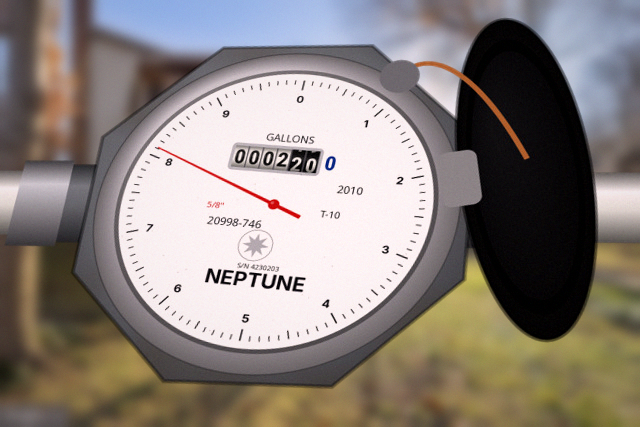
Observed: 2198.1 gal
